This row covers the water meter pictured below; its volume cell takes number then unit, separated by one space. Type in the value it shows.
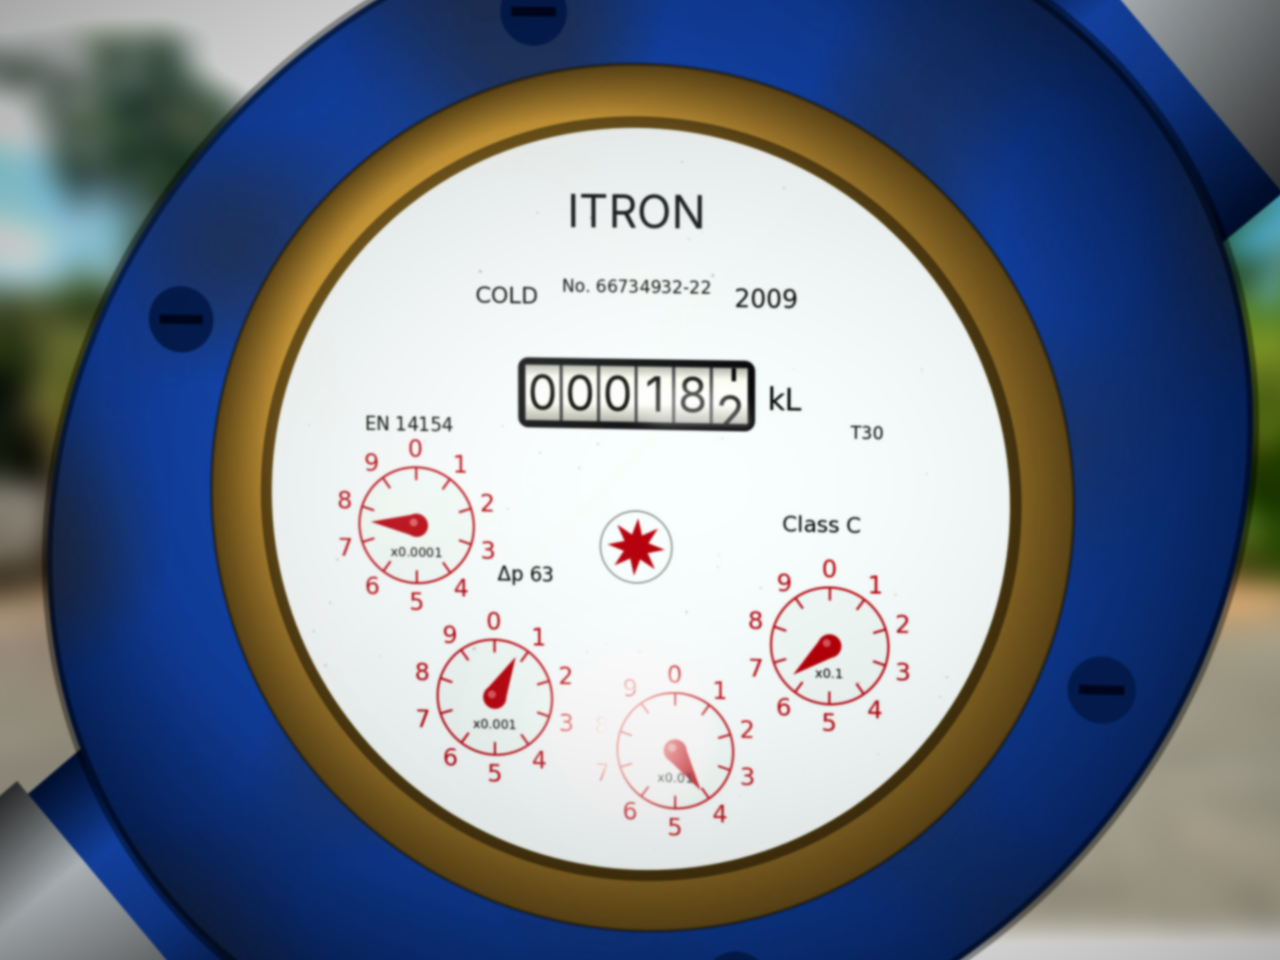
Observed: 181.6407 kL
